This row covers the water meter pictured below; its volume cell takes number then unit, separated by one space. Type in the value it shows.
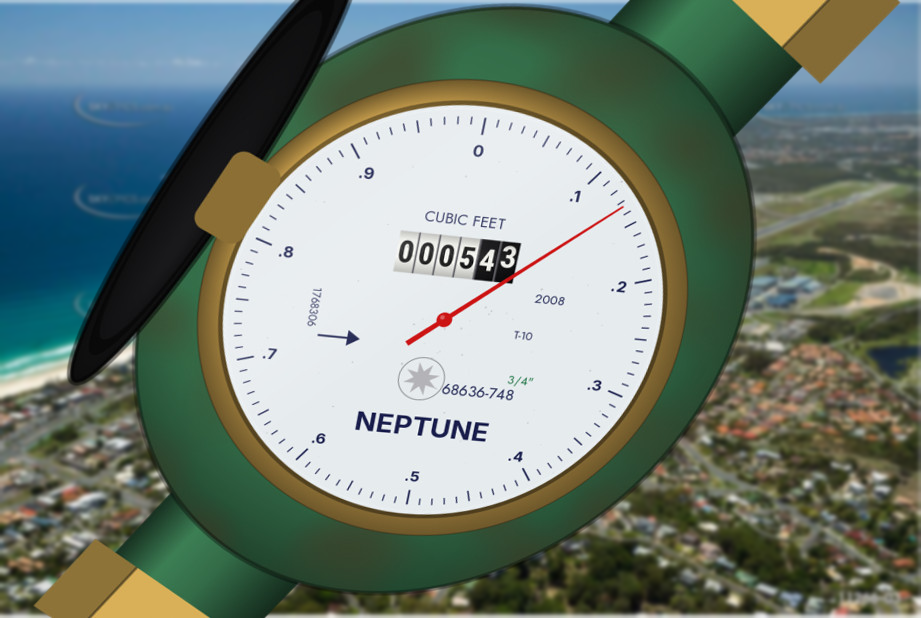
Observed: 543.13 ft³
